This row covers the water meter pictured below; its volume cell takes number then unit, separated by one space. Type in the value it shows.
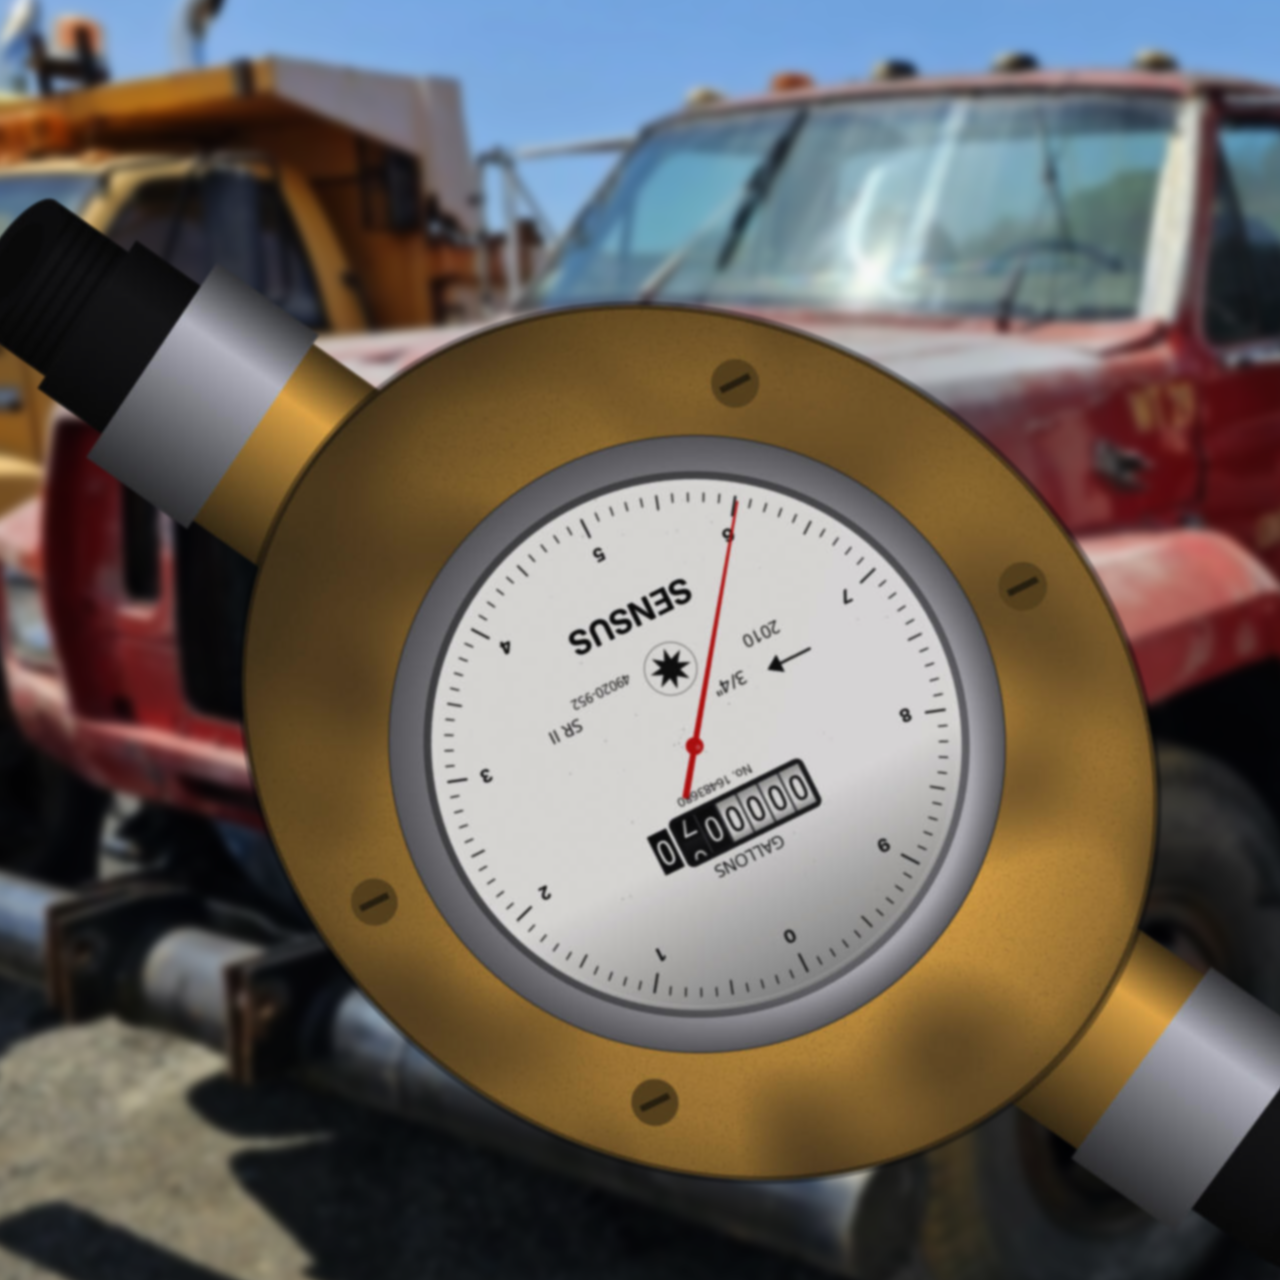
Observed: 66.0 gal
